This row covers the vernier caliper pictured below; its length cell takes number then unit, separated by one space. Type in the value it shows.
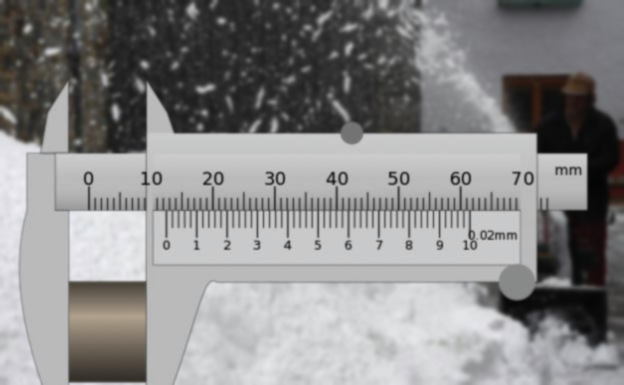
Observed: 12.5 mm
